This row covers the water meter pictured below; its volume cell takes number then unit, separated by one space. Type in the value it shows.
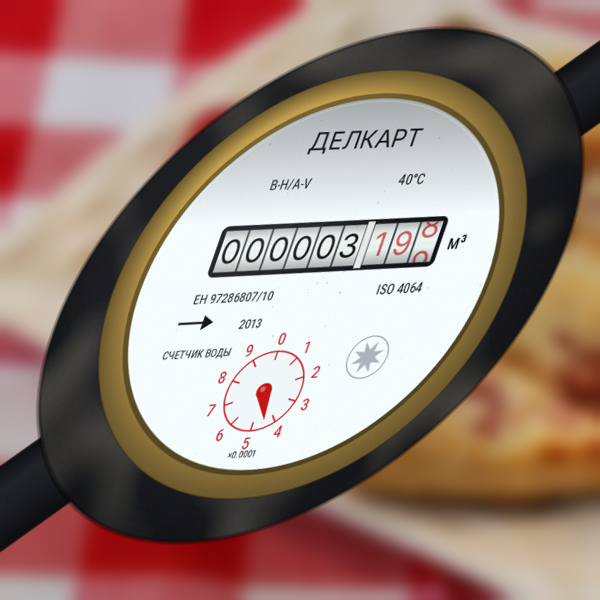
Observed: 3.1984 m³
